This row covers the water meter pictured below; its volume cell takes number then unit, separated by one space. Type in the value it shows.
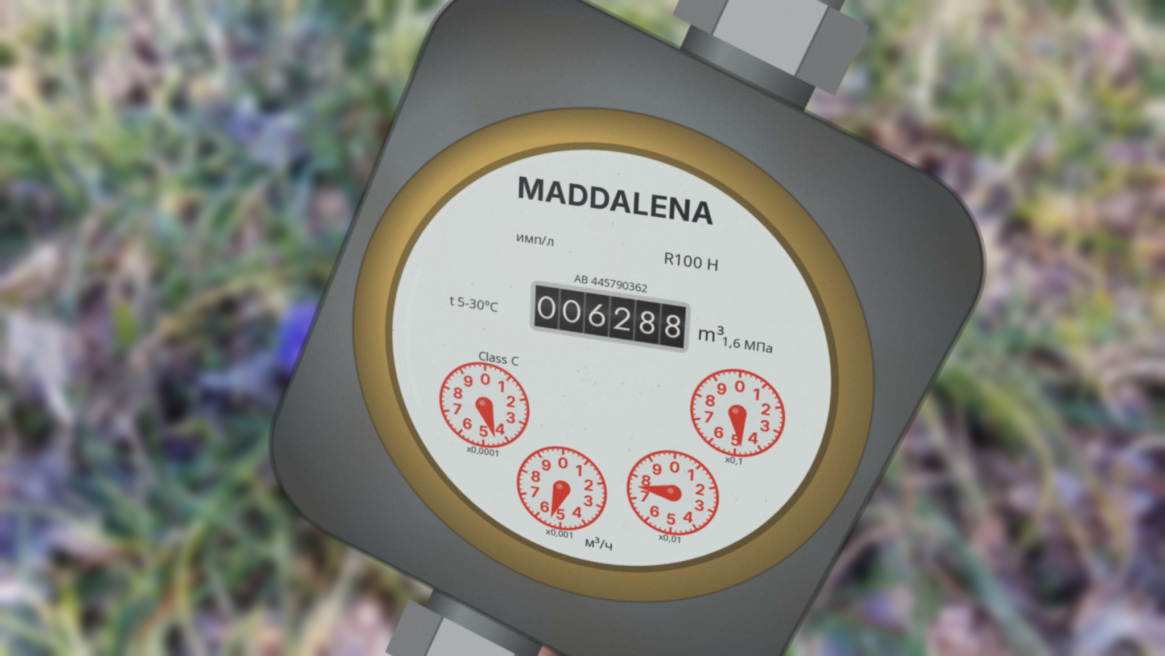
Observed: 6288.4754 m³
